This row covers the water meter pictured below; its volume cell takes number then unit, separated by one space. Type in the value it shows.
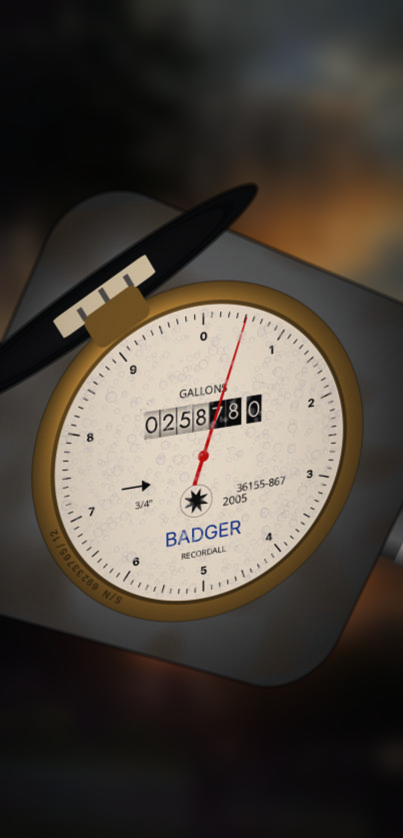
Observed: 258780.5 gal
